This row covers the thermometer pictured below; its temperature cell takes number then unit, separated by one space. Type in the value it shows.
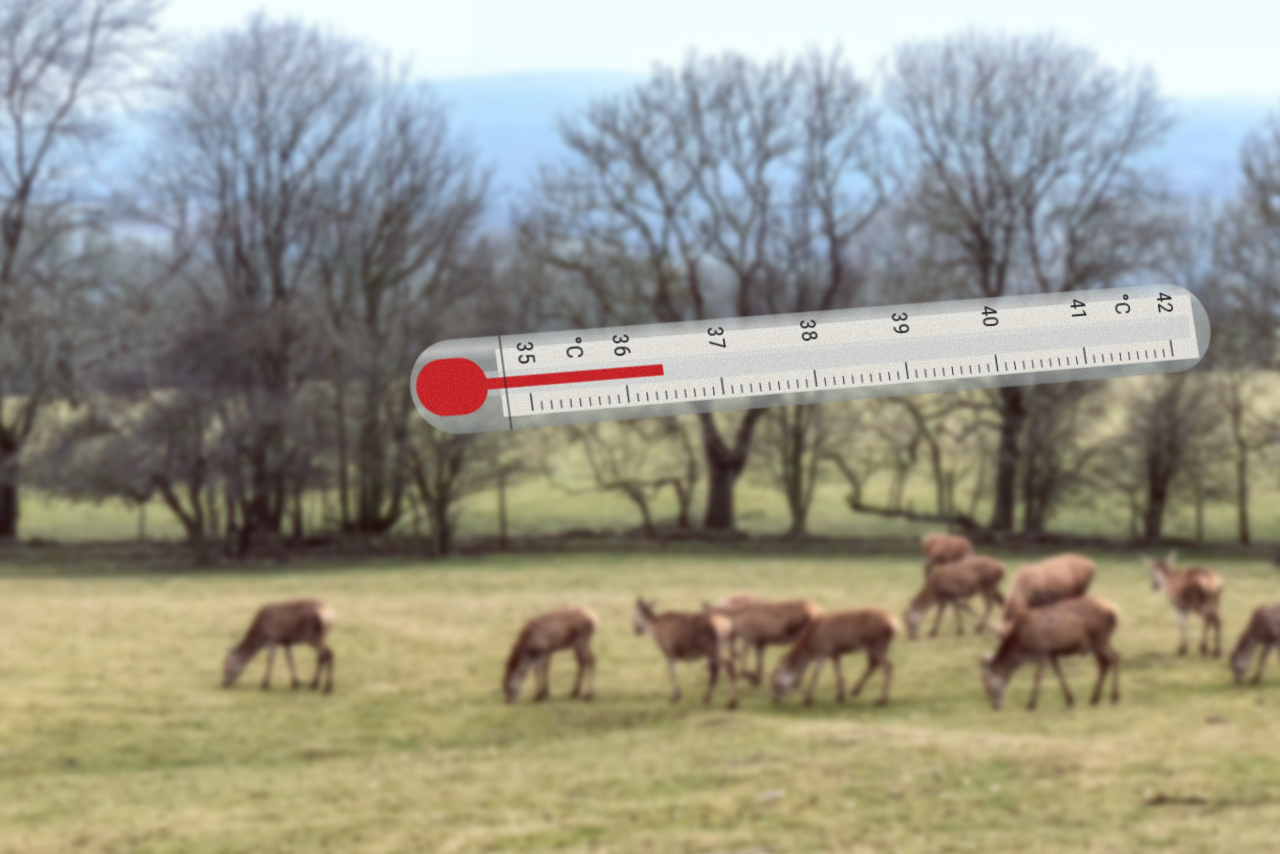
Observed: 36.4 °C
